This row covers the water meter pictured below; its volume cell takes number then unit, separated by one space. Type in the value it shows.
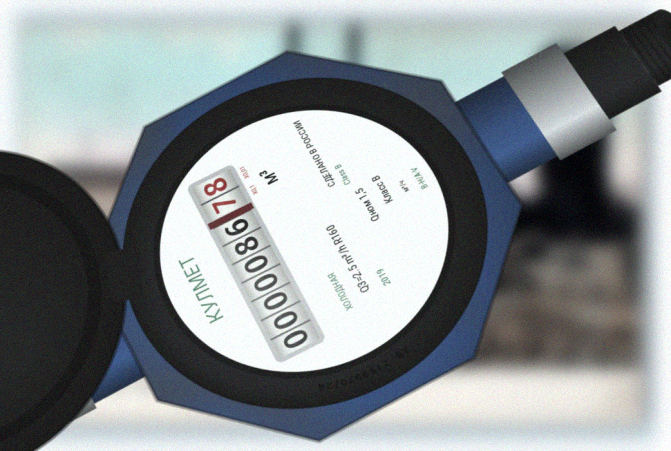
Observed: 86.78 m³
